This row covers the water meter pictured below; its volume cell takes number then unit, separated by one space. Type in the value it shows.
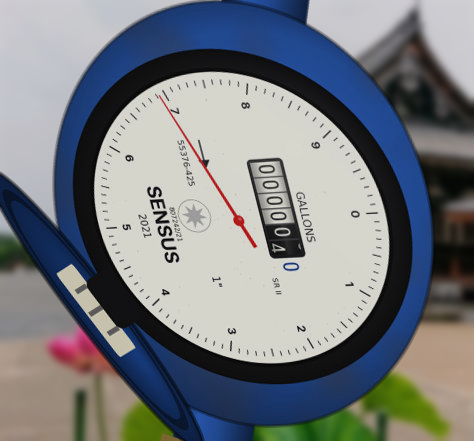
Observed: 36.9 gal
